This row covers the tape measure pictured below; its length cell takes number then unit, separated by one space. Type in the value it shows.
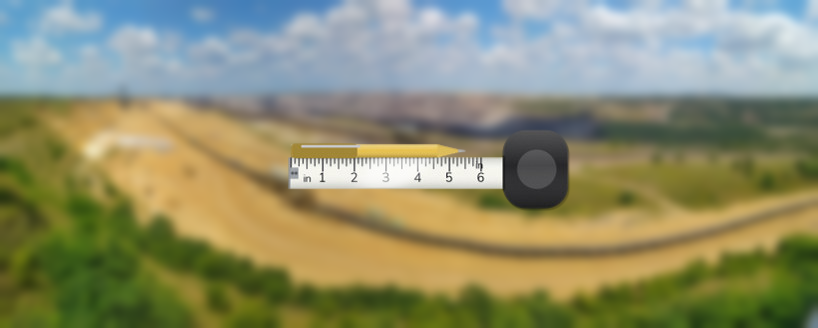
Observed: 5.5 in
